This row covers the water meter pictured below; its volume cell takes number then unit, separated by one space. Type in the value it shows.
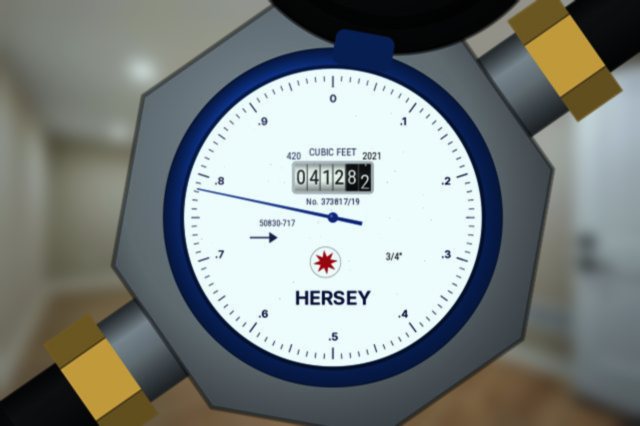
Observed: 41281.78 ft³
